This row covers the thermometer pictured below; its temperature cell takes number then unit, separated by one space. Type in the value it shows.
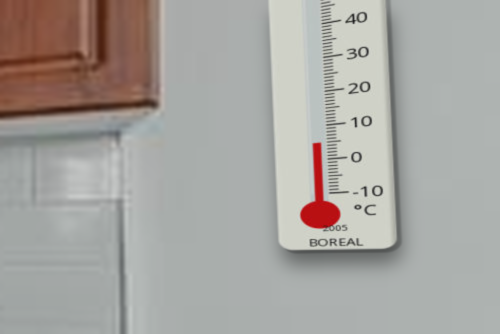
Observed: 5 °C
